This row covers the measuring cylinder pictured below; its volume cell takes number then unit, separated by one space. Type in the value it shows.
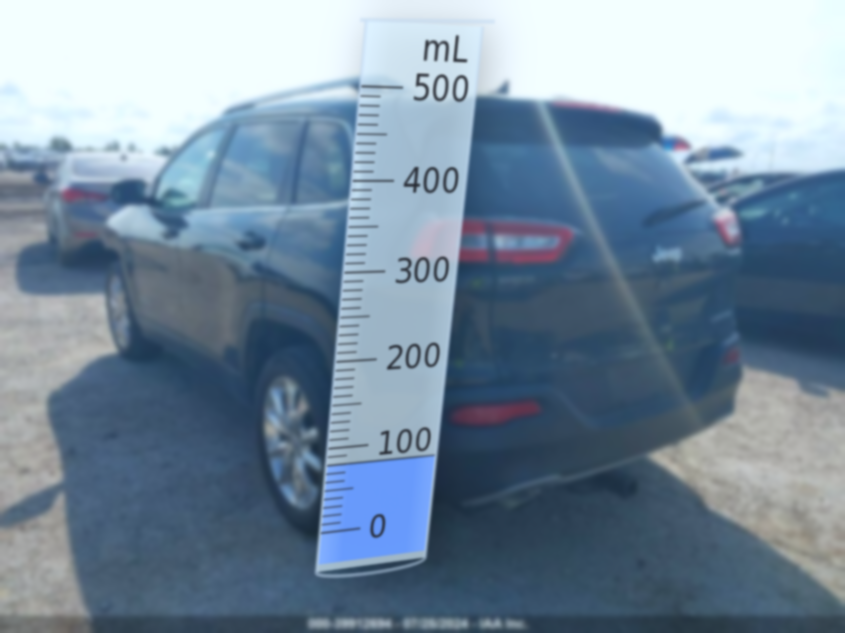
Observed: 80 mL
